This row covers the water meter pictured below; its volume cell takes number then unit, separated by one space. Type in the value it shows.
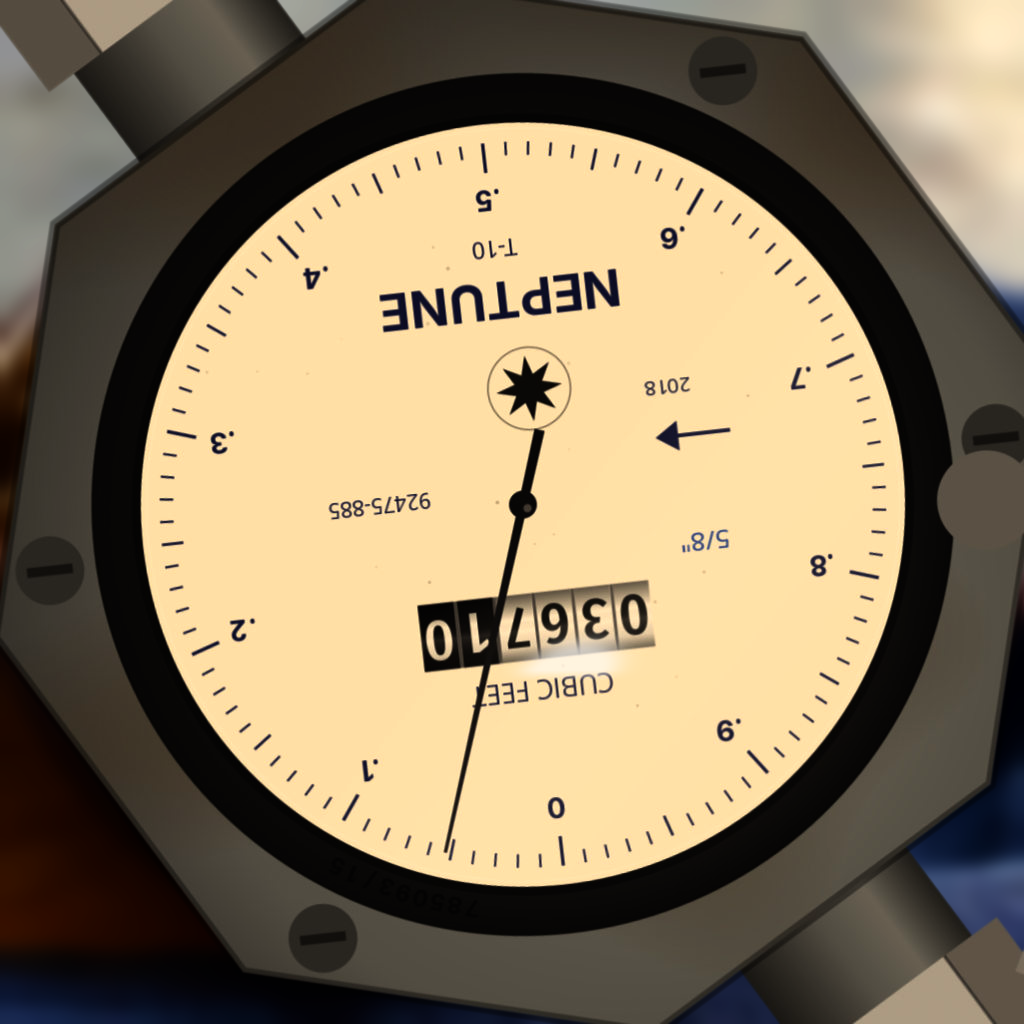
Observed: 36710.05 ft³
